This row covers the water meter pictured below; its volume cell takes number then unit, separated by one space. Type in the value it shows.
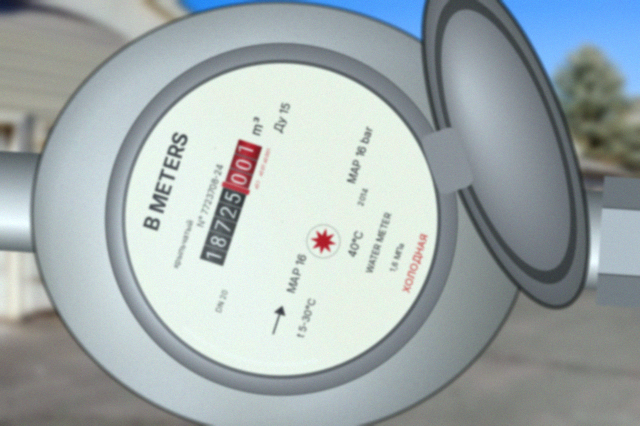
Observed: 18725.001 m³
